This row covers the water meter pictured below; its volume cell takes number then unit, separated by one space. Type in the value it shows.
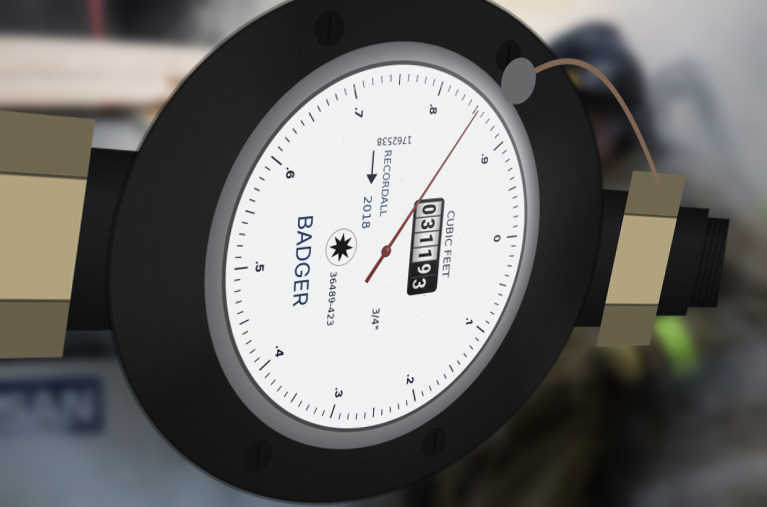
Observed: 31192.85 ft³
